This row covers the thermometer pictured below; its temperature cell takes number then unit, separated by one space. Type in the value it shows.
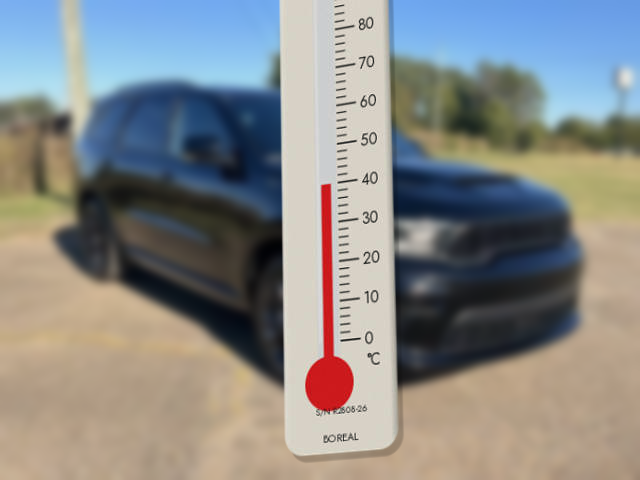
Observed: 40 °C
